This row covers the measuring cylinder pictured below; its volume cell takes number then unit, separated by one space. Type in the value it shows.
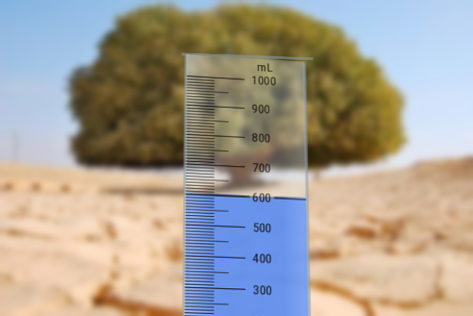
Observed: 600 mL
